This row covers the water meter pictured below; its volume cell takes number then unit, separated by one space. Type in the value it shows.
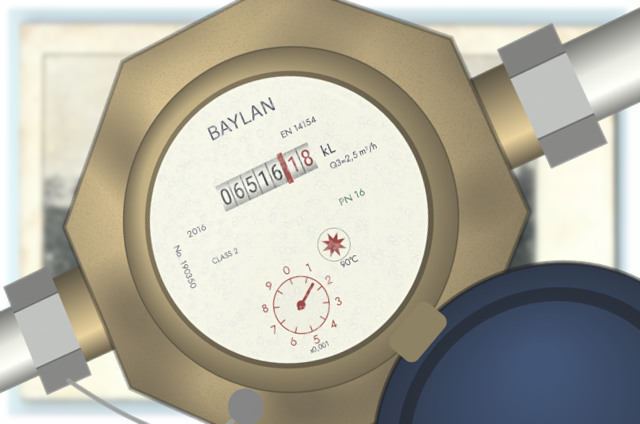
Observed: 6516.181 kL
